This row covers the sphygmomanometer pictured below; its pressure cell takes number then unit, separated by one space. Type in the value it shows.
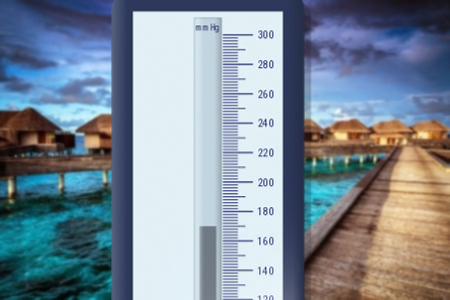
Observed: 170 mmHg
